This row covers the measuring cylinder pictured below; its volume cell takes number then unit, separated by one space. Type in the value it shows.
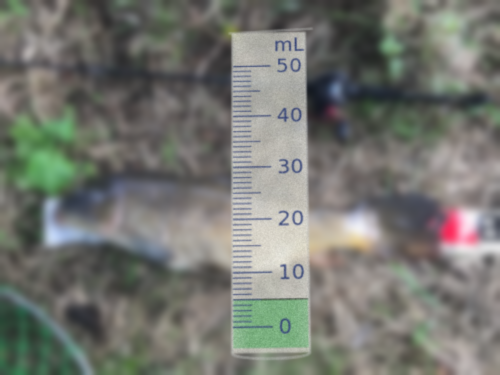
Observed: 5 mL
